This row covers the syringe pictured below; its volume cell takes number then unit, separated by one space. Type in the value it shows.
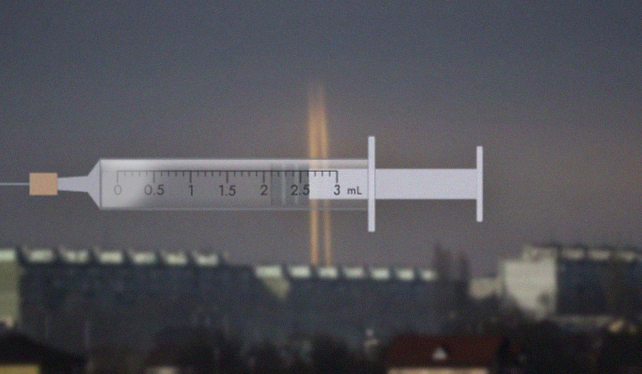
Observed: 2.1 mL
